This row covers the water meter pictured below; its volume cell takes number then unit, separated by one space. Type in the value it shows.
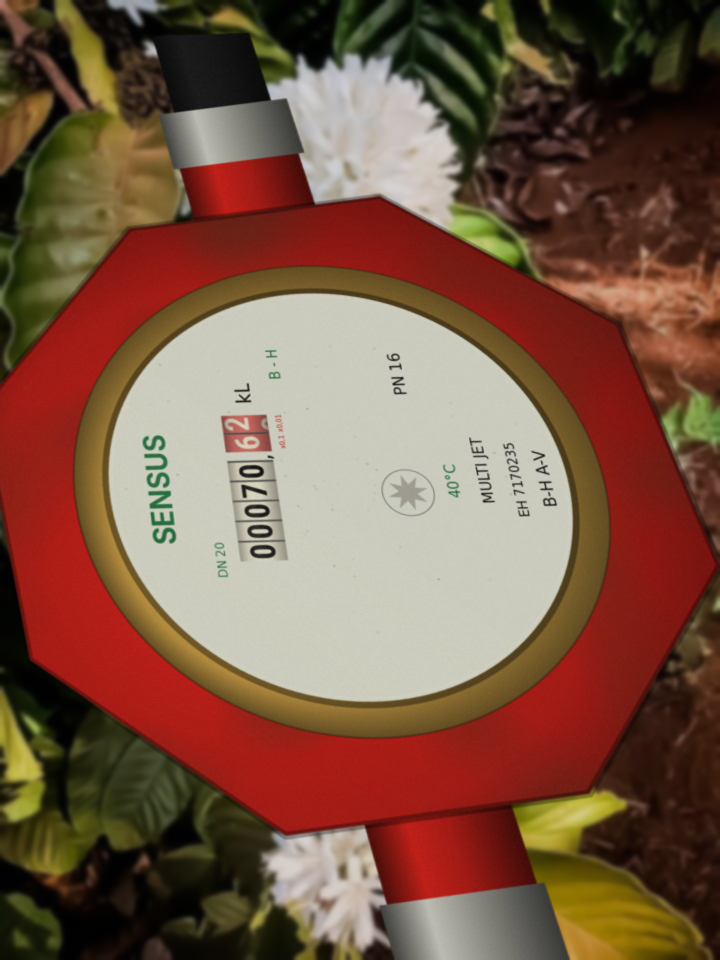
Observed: 70.62 kL
